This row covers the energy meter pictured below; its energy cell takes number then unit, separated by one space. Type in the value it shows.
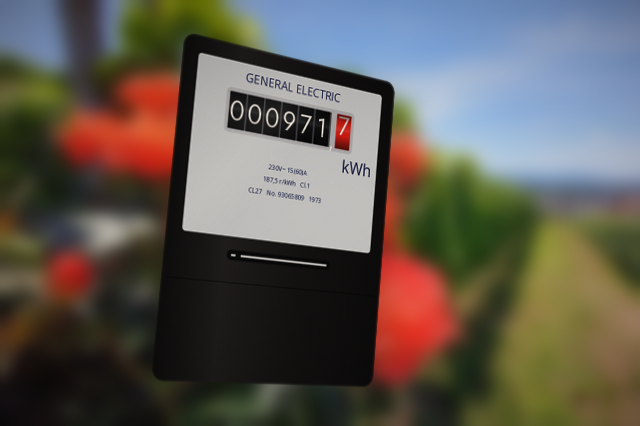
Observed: 971.7 kWh
